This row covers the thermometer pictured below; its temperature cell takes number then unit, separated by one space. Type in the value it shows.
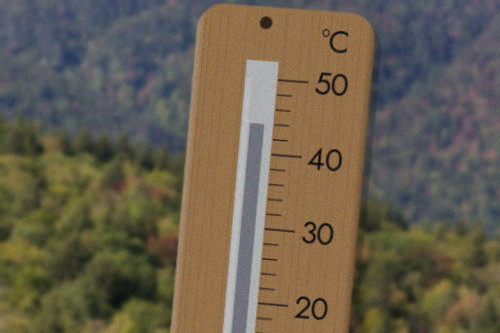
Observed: 44 °C
